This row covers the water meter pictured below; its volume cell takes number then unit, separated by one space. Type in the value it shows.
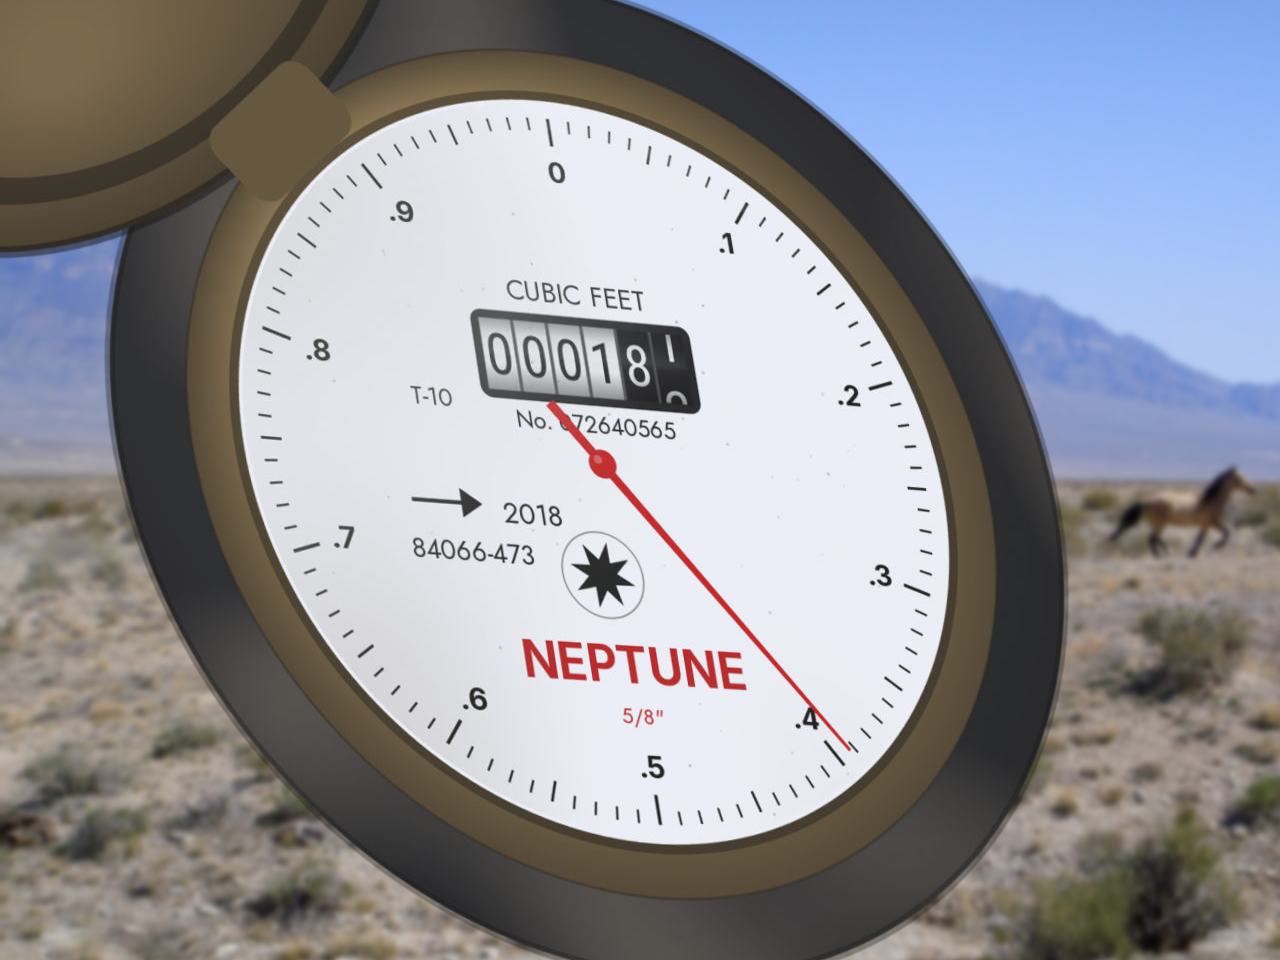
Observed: 181.39 ft³
